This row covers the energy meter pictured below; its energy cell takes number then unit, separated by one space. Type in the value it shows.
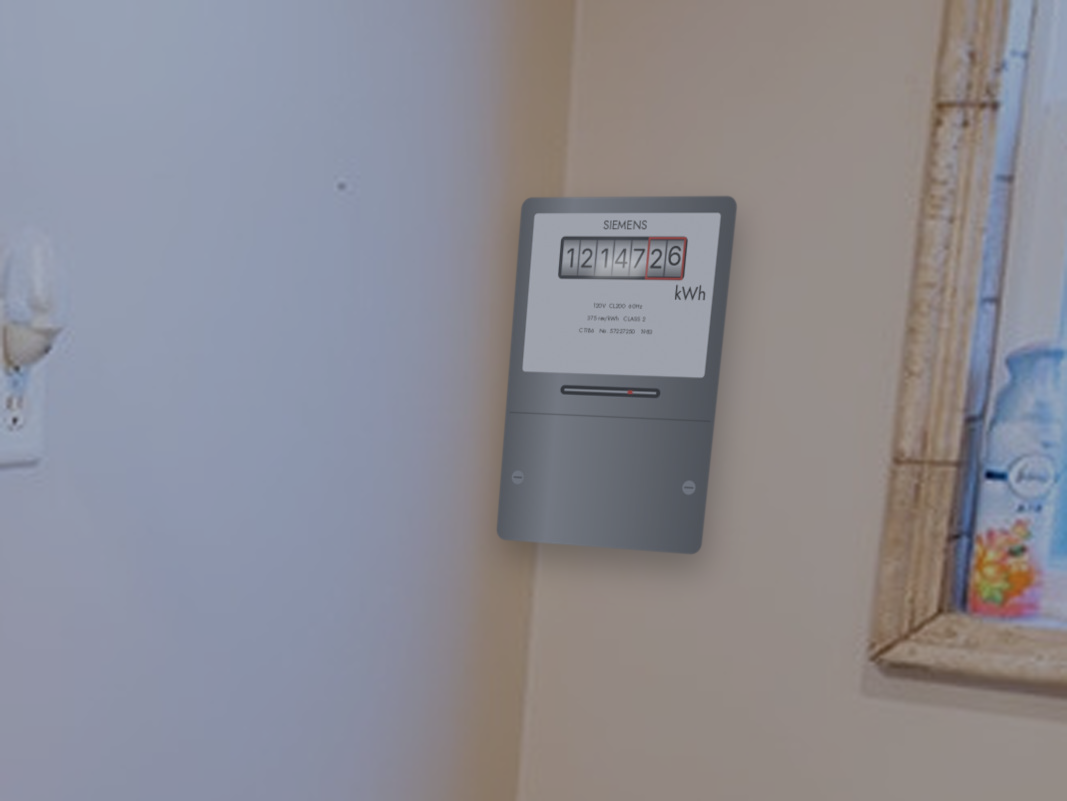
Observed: 12147.26 kWh
